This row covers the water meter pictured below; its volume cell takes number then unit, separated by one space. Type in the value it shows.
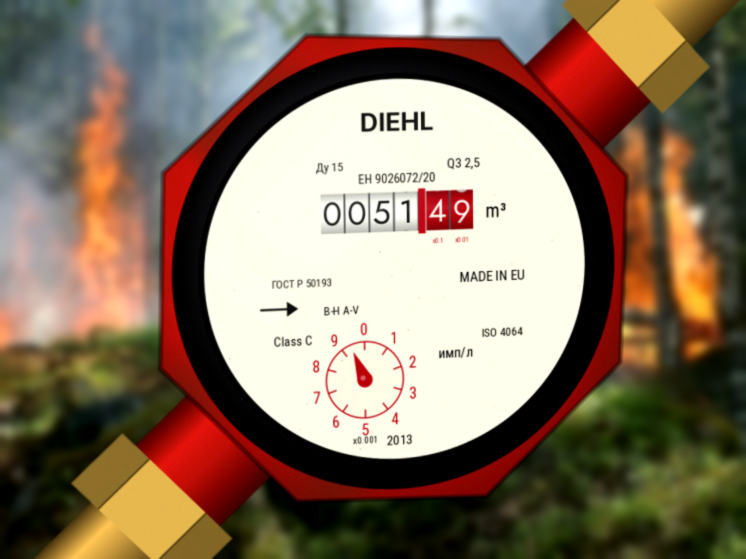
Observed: 51.489 m³
